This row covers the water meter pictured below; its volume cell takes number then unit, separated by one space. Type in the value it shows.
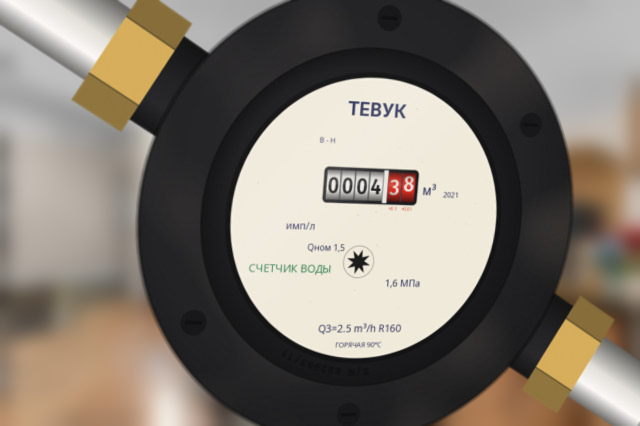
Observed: 4.38 m³
